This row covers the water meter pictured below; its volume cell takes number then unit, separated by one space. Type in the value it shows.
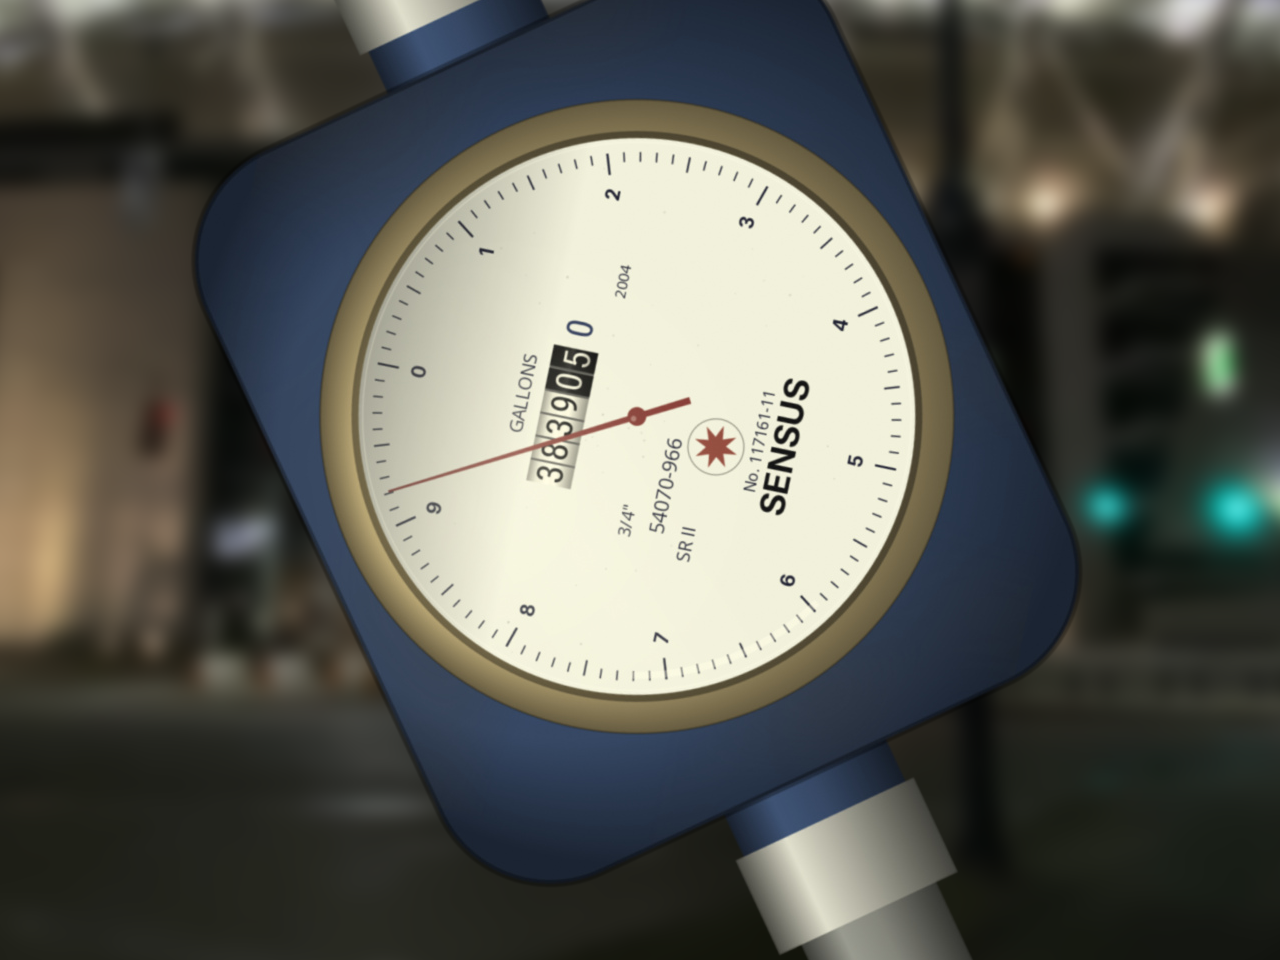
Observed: 3839049.2 gal
